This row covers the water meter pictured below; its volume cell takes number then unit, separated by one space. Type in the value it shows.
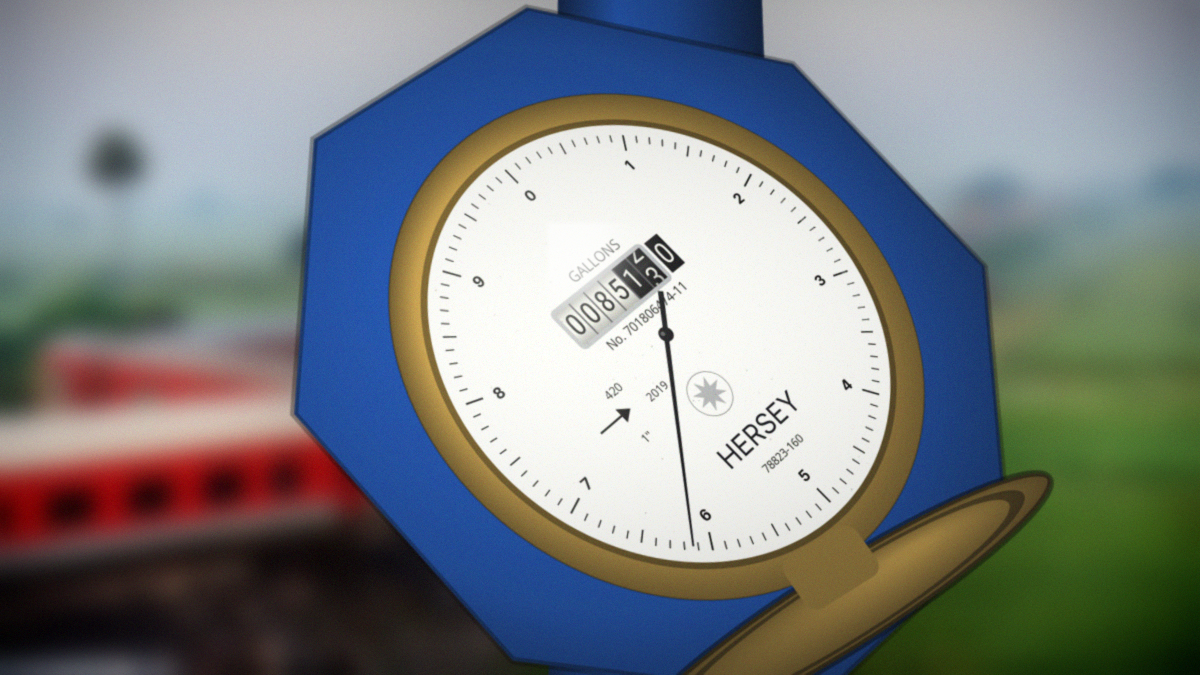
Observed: 85126.1 gal
